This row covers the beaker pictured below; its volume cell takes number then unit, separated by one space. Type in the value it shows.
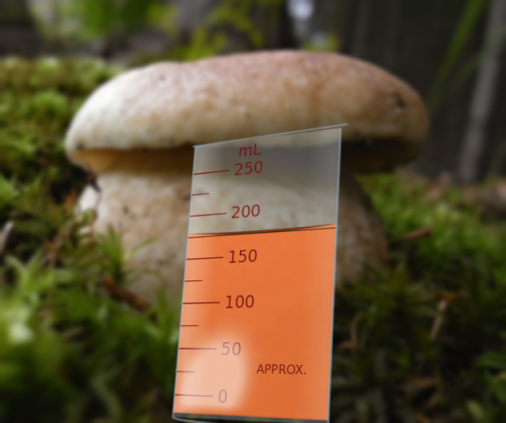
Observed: 175 mL
